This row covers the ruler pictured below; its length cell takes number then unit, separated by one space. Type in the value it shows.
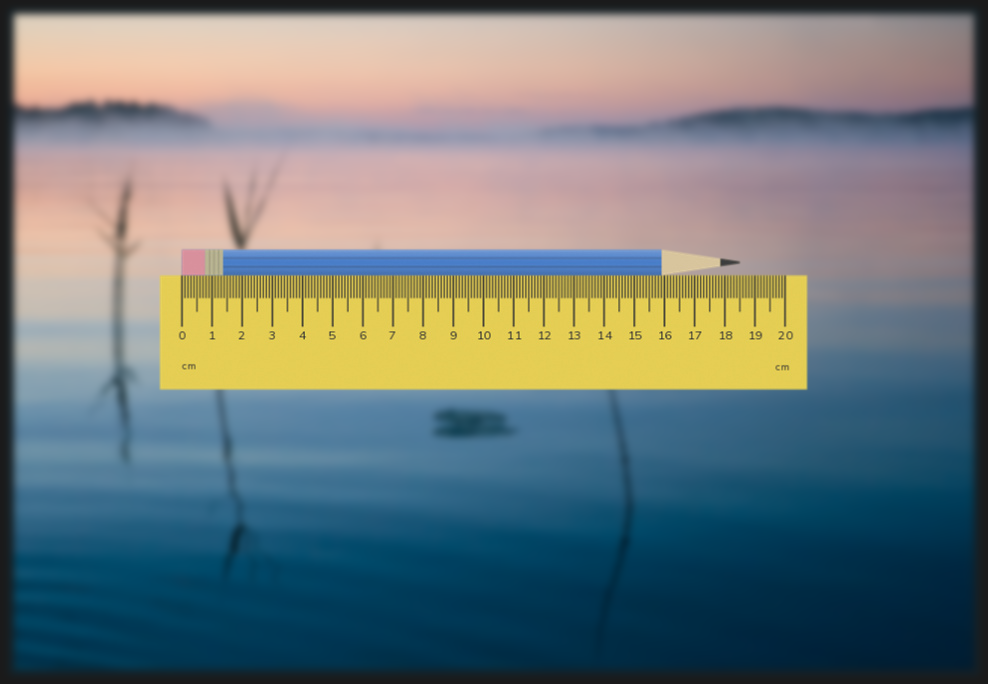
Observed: 18.5 cm
